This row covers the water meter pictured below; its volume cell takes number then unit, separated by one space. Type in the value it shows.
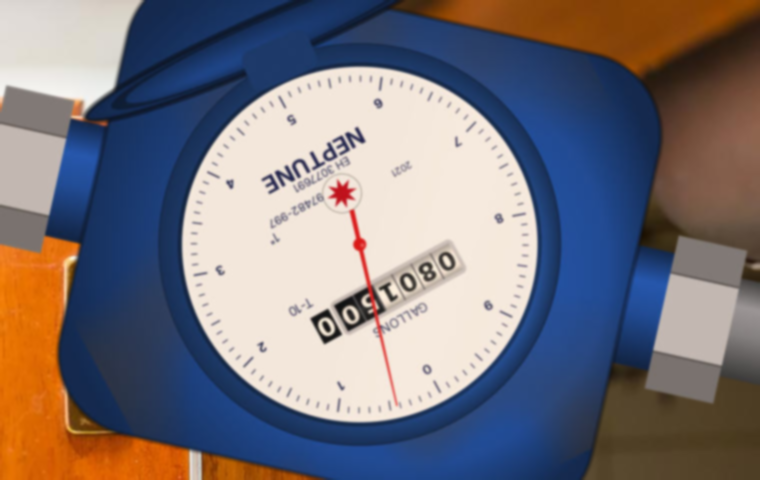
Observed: 801500.4 gal
